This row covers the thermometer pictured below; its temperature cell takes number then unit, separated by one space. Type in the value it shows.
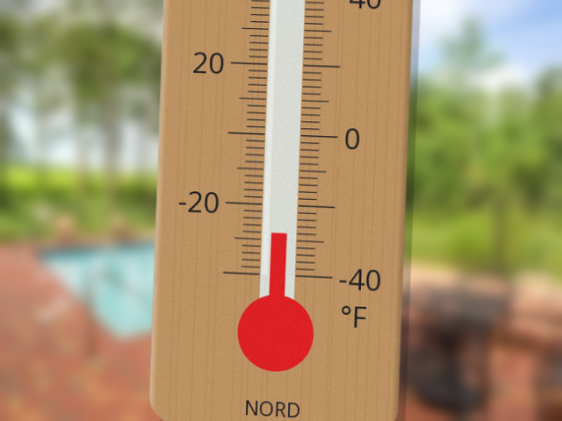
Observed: -28 °F
